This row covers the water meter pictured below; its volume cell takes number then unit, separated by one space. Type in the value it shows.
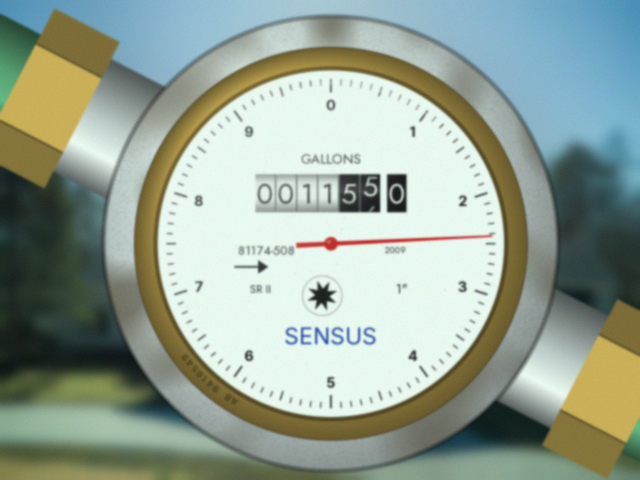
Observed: 11552.4 gal
